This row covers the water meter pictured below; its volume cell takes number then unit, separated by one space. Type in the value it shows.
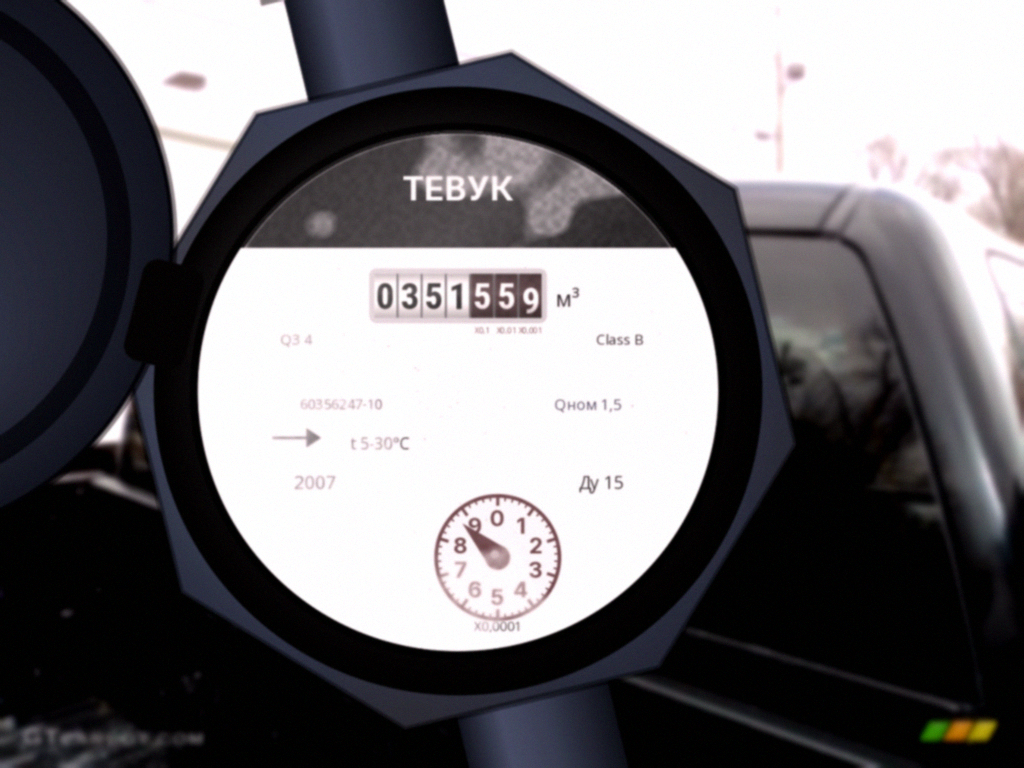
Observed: 351.5588 m³
